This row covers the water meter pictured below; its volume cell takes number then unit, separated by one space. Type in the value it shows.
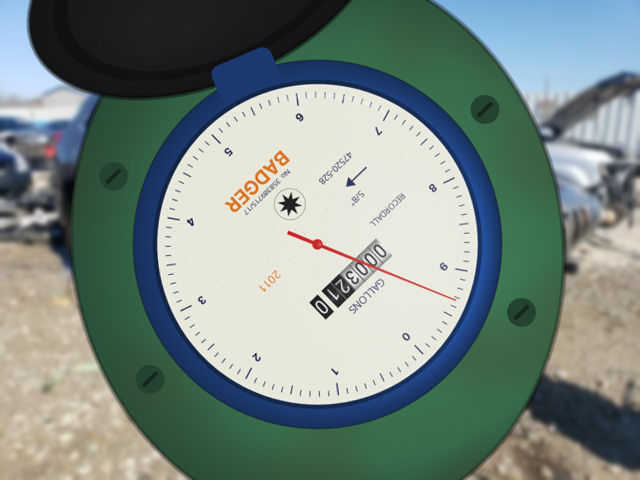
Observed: 3209.3 gal
